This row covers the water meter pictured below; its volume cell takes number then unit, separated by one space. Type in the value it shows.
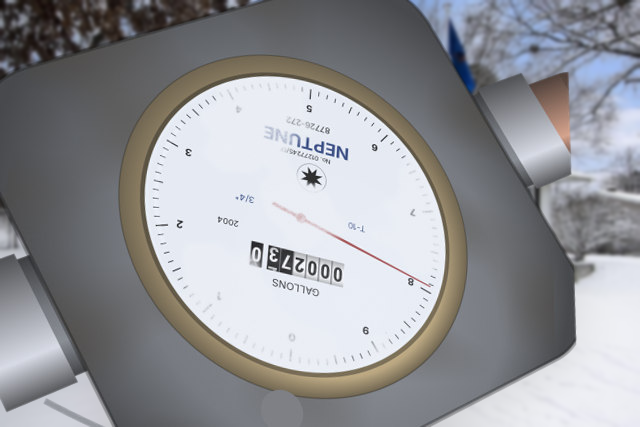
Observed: 2727.9 gal
